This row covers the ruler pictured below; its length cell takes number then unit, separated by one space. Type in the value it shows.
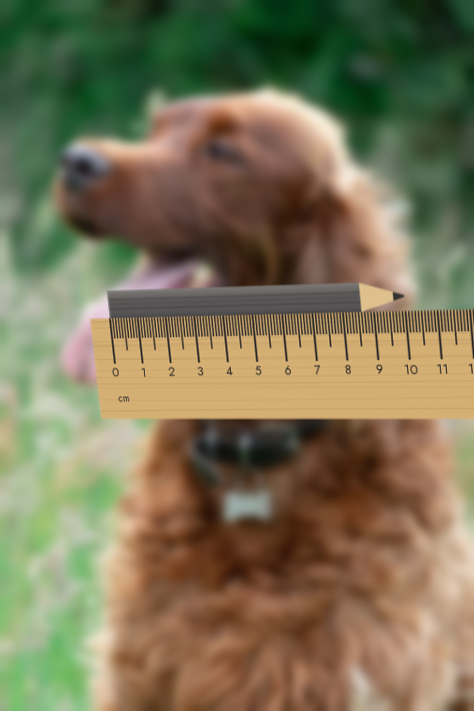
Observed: 10 cm
